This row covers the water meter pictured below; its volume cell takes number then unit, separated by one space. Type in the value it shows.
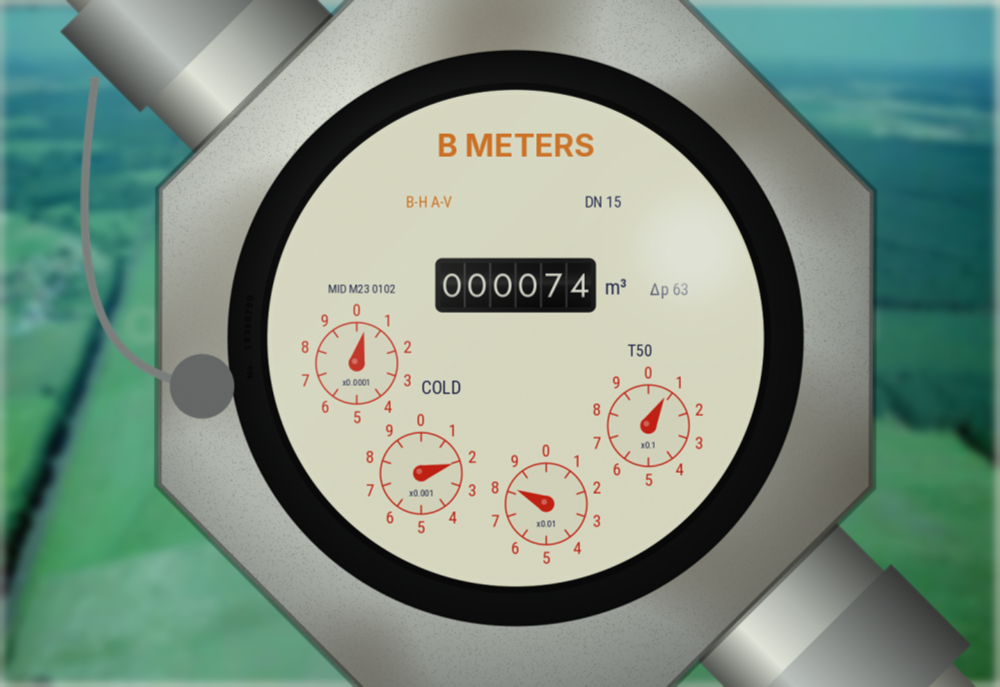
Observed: 74.0820 m³
